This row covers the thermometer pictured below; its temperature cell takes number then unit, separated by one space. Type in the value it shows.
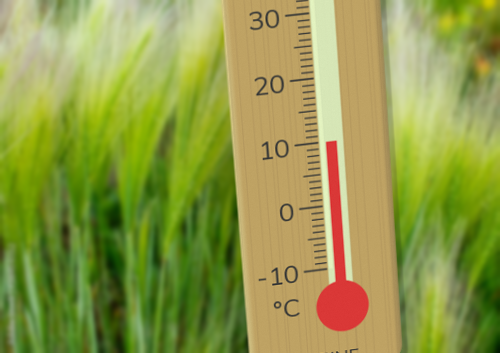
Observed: 10 °C
